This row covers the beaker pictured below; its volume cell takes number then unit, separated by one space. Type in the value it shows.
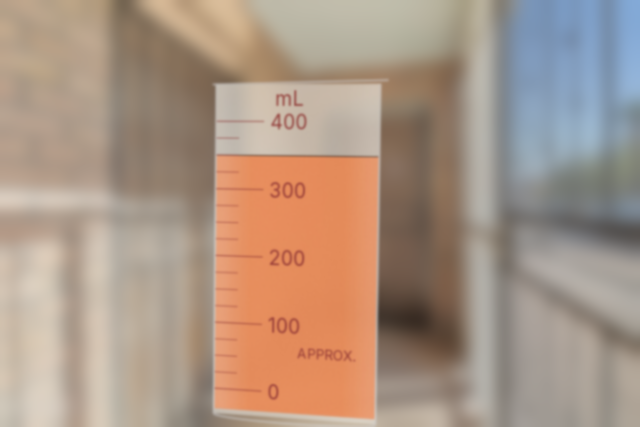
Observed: 350 mL
